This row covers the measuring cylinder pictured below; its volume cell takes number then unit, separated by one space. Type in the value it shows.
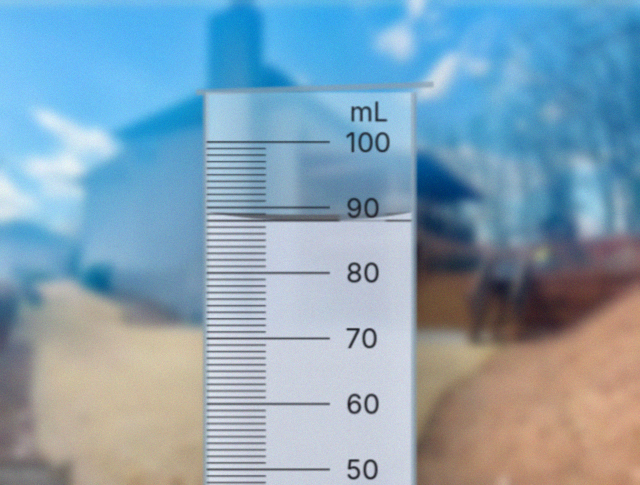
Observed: 88 mL
